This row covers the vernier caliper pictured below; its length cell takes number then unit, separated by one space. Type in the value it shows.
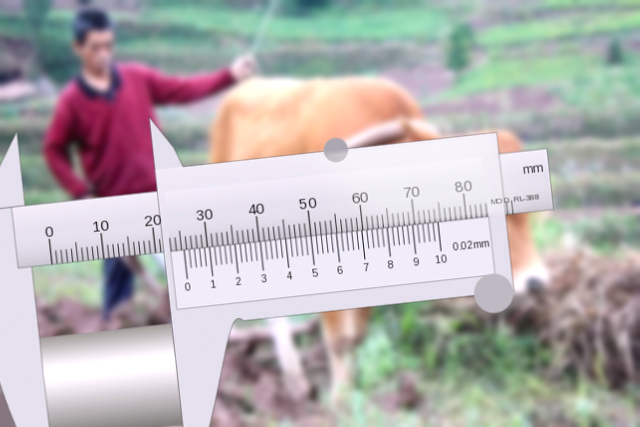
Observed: 25.5 mm
